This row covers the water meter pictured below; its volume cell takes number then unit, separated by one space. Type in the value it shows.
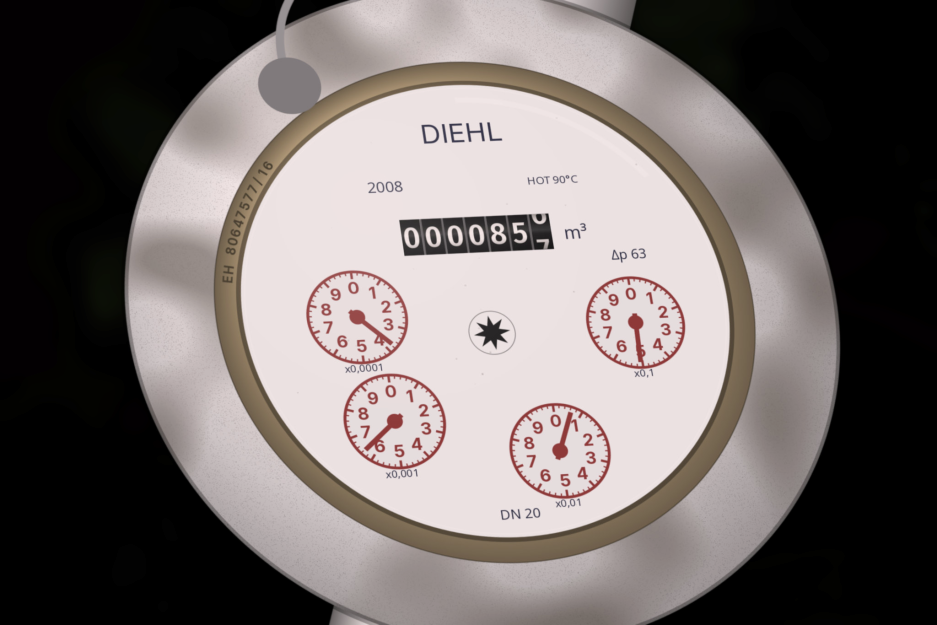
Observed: 856.5063 m³
